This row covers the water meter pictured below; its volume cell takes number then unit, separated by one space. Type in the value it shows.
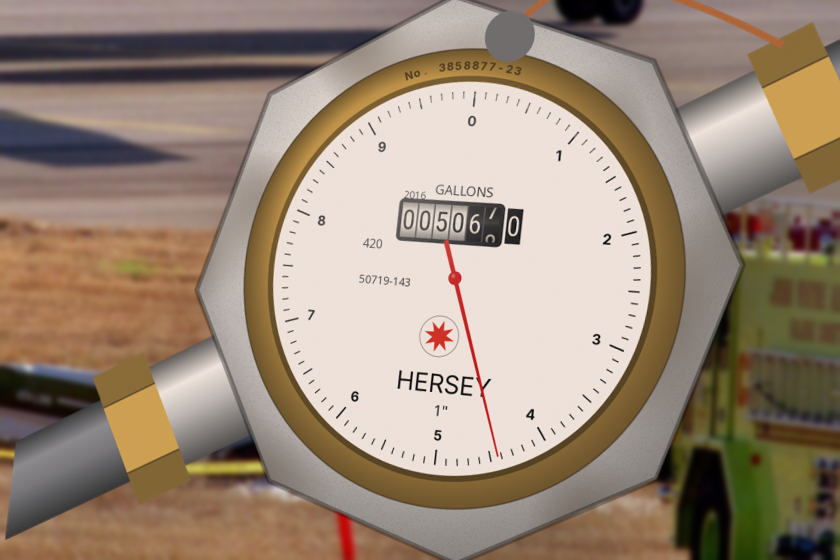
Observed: 50674.4 gal
